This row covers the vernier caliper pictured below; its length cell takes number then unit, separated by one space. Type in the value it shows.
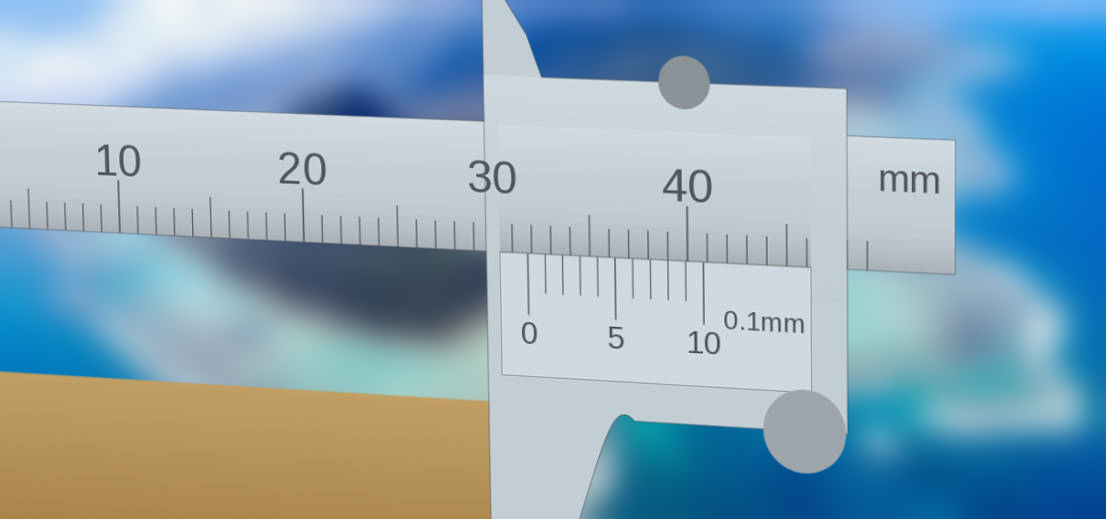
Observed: 31.8 mm
